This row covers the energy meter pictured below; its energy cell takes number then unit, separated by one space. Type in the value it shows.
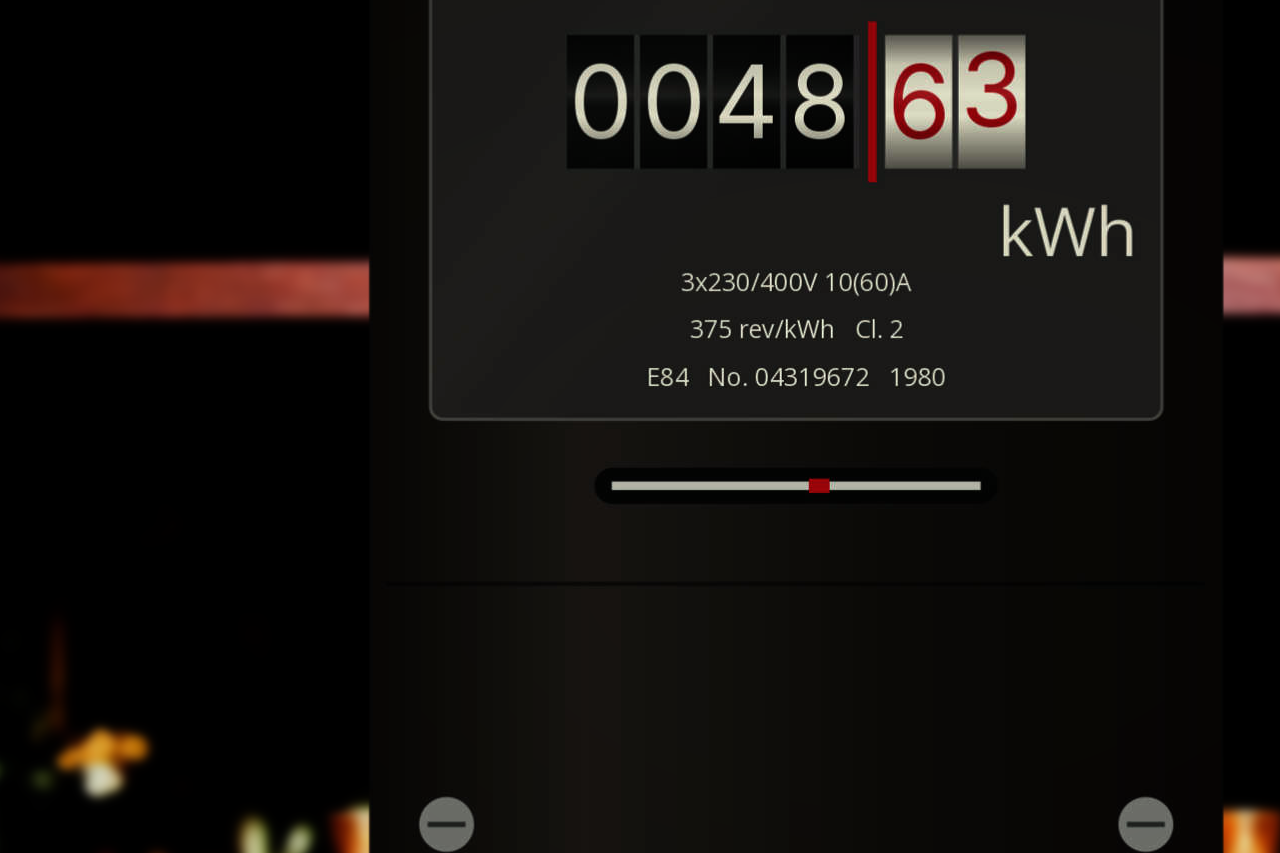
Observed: 48.63 kWh
